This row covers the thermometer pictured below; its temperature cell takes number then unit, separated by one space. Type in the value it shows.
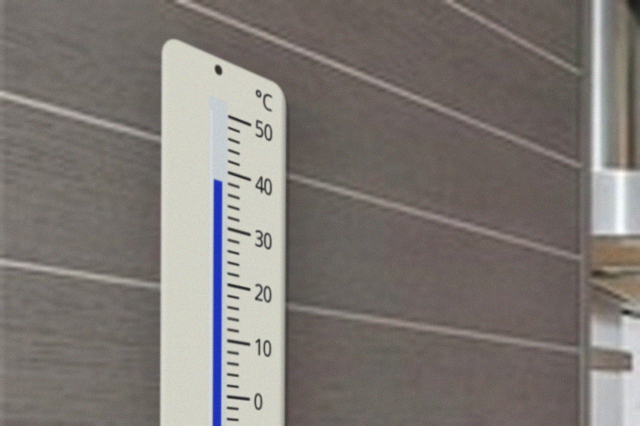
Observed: 38 °C
